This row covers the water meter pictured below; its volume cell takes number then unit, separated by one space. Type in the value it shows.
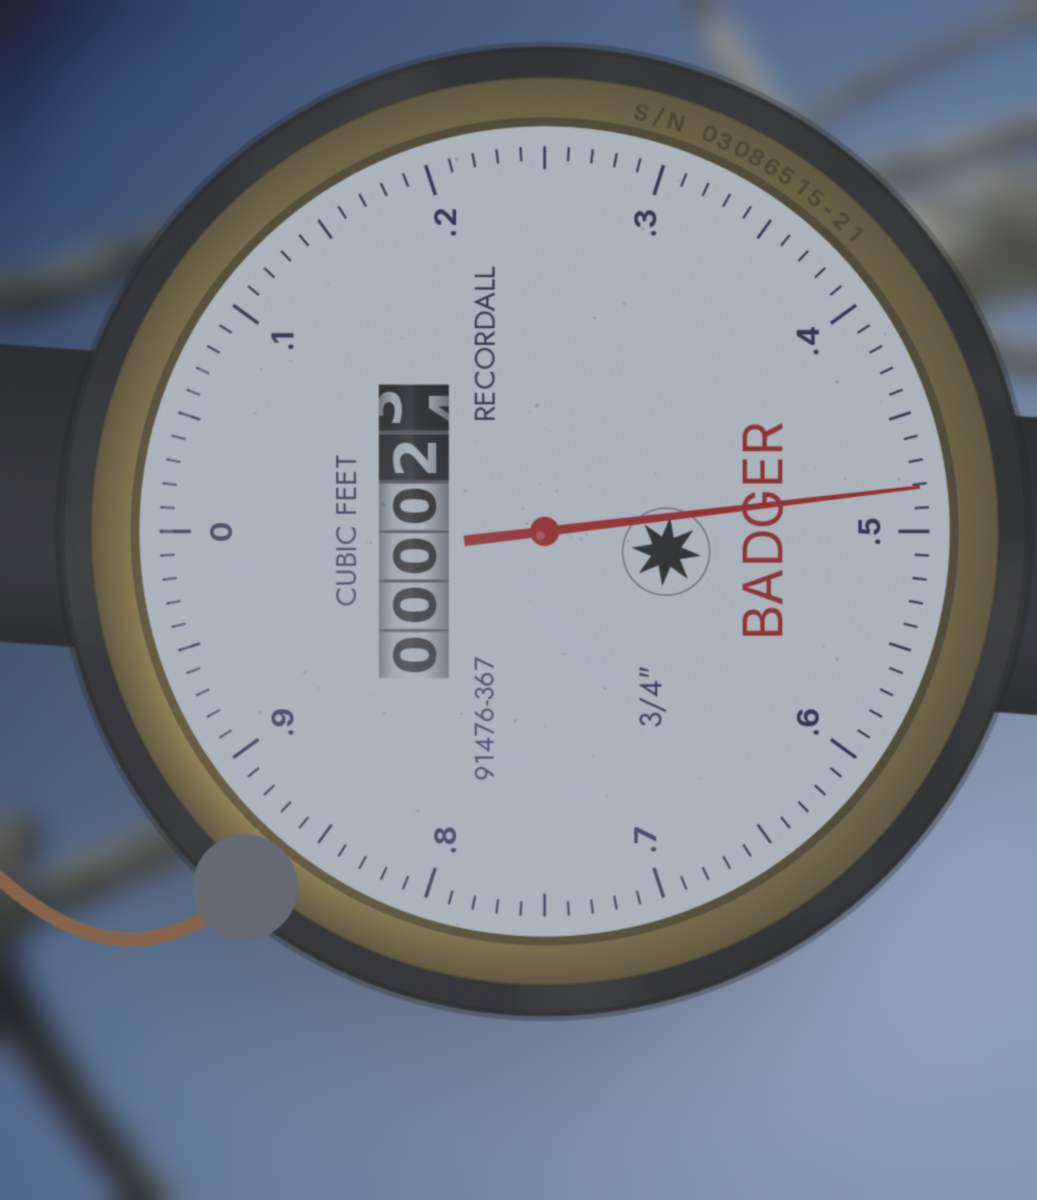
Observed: 23.48 ft³
